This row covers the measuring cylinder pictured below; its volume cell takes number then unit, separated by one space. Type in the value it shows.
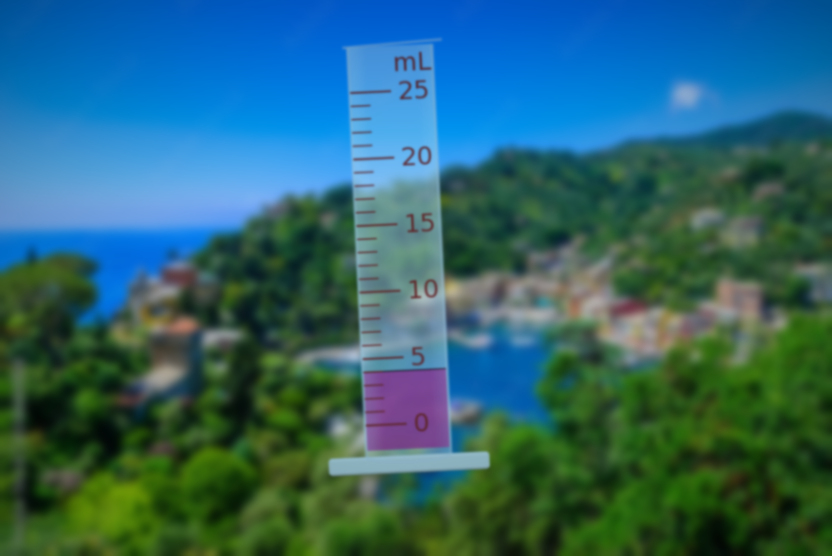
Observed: 4 mL
